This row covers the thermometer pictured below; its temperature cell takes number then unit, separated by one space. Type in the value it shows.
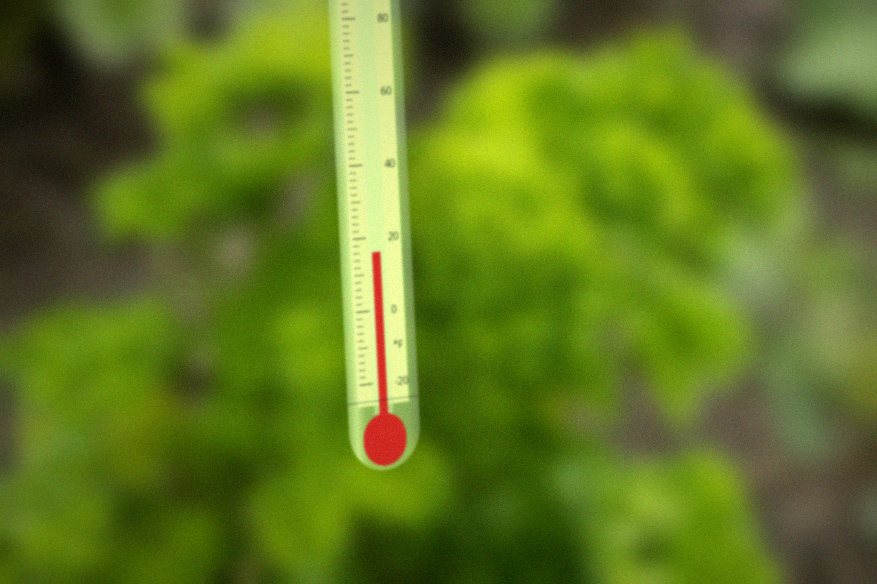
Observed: 16 °F
